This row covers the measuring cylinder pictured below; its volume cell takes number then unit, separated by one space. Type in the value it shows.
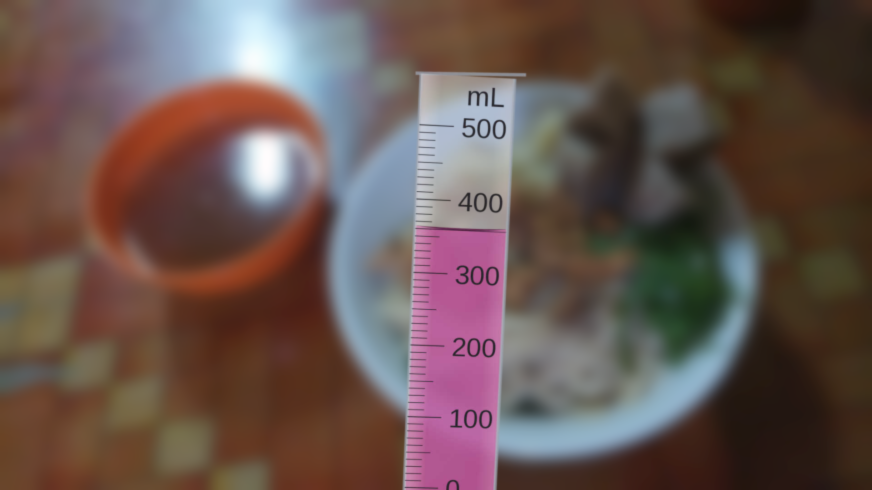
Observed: 360 mL
